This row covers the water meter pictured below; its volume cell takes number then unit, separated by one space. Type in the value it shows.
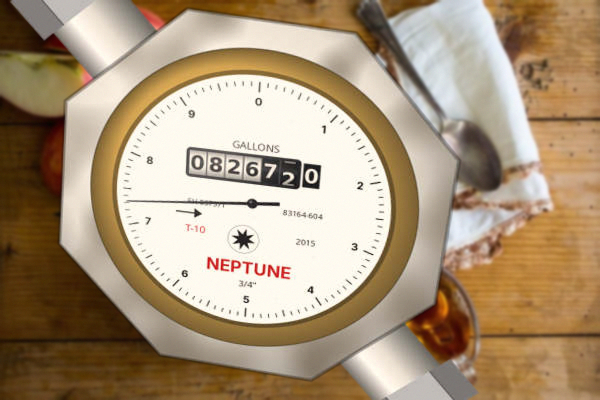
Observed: 826717.3 gal
